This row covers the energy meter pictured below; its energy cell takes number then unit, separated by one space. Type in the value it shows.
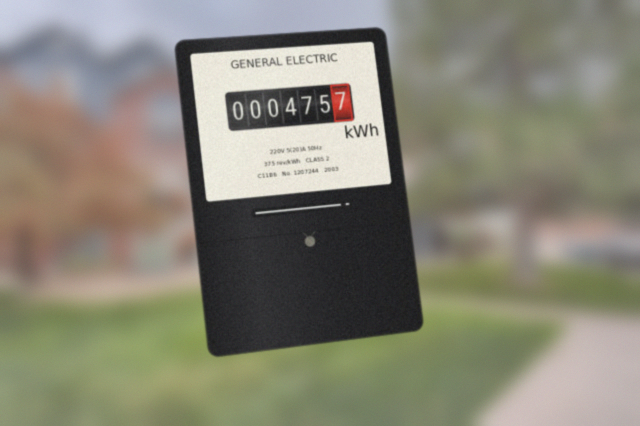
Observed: 475.7 kWh
